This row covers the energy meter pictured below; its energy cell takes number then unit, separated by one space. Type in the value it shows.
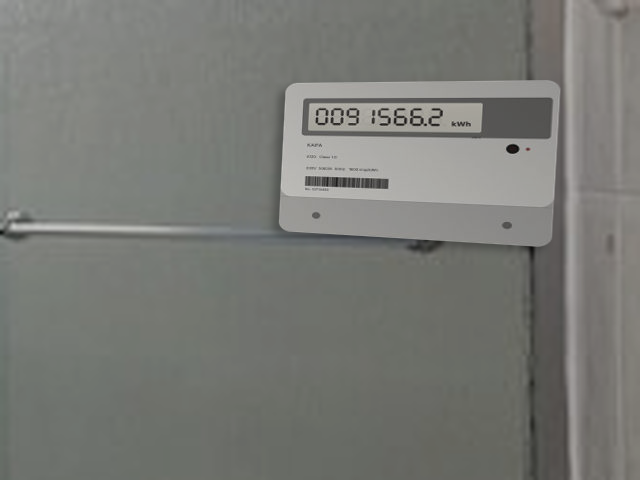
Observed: 91566.2 kWh
